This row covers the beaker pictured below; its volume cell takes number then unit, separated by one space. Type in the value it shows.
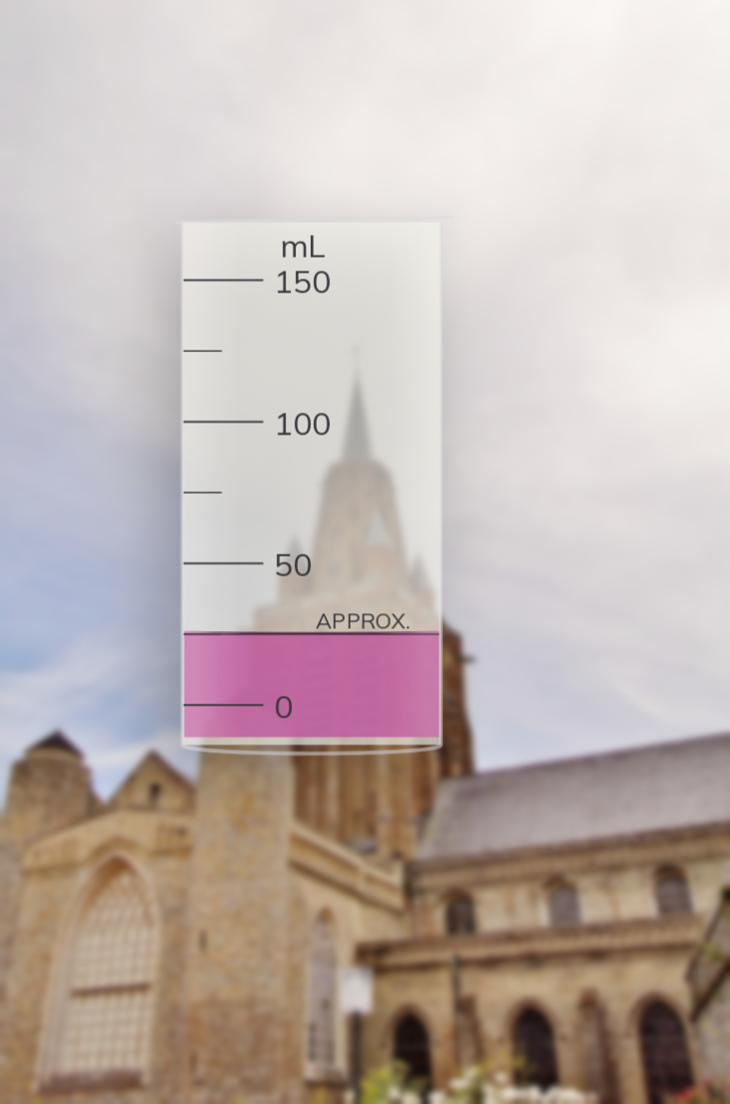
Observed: 25 mL
